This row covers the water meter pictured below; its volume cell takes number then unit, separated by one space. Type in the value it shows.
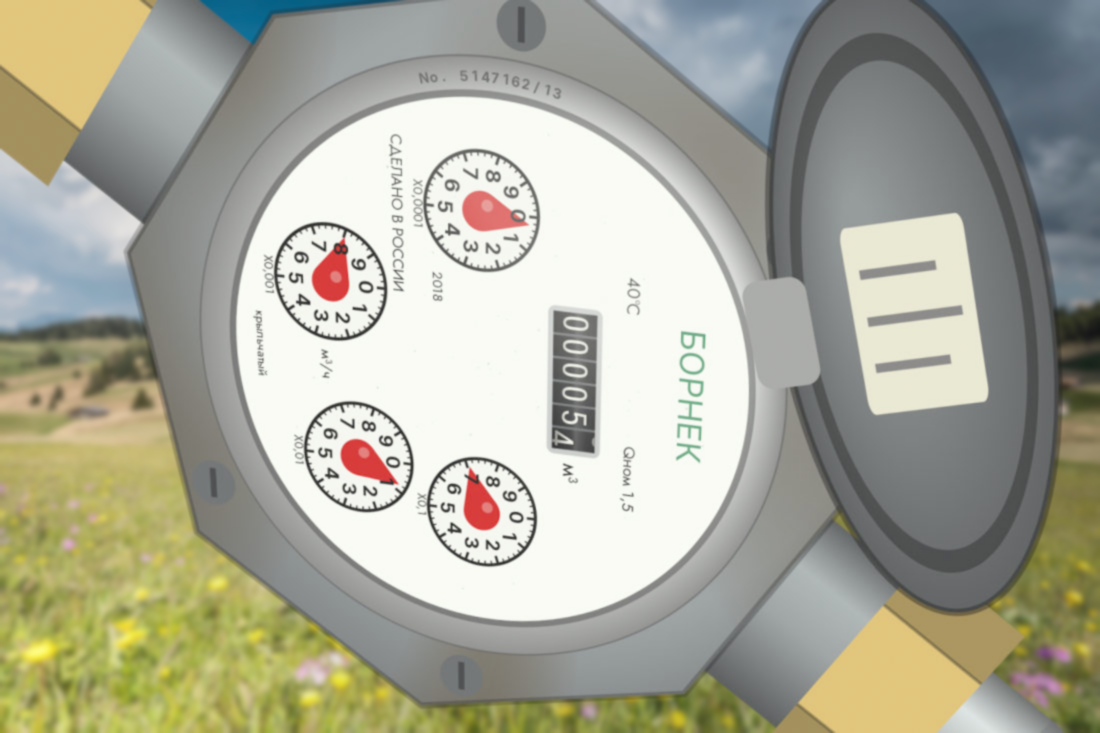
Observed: 53.7080 m³
